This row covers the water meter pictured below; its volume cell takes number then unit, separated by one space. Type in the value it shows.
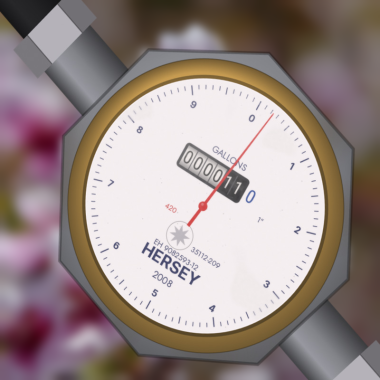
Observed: 110.2 gal
